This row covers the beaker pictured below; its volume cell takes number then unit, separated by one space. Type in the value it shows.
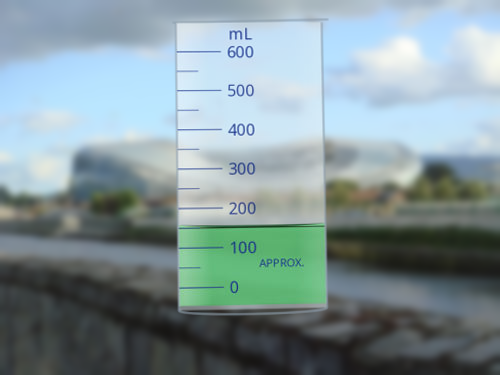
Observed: 150 mL
